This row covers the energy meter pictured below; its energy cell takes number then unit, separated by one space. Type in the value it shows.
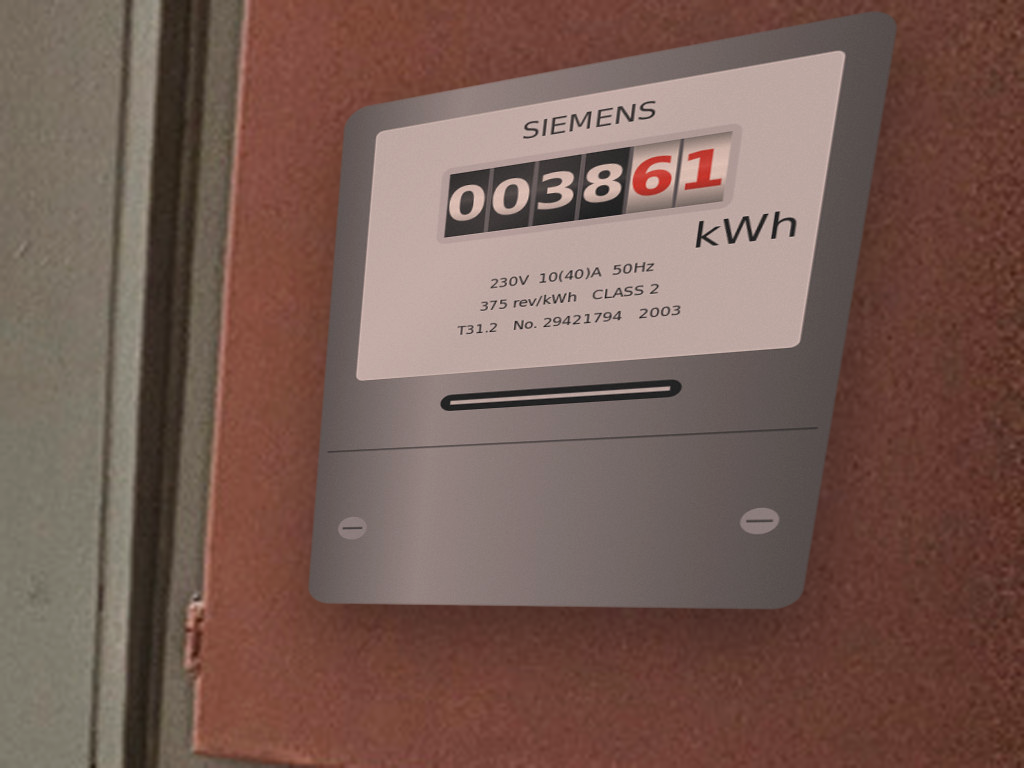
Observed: 38.61 kWh
